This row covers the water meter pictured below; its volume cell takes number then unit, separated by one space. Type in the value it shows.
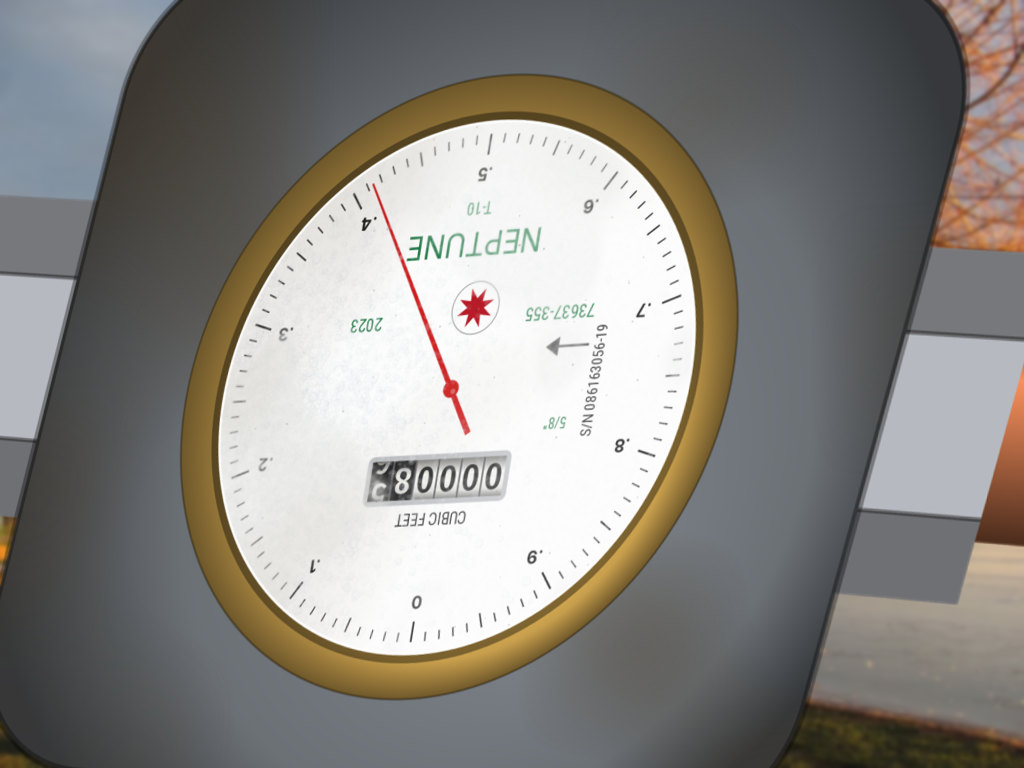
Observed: 85.41 ft³
